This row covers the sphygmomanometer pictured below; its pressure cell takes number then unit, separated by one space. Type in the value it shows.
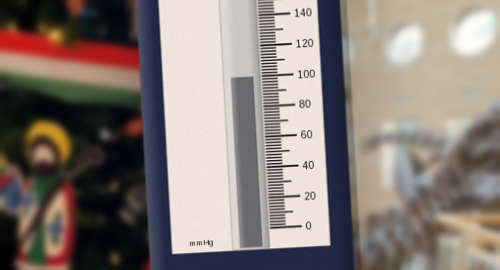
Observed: 100 mmHg
